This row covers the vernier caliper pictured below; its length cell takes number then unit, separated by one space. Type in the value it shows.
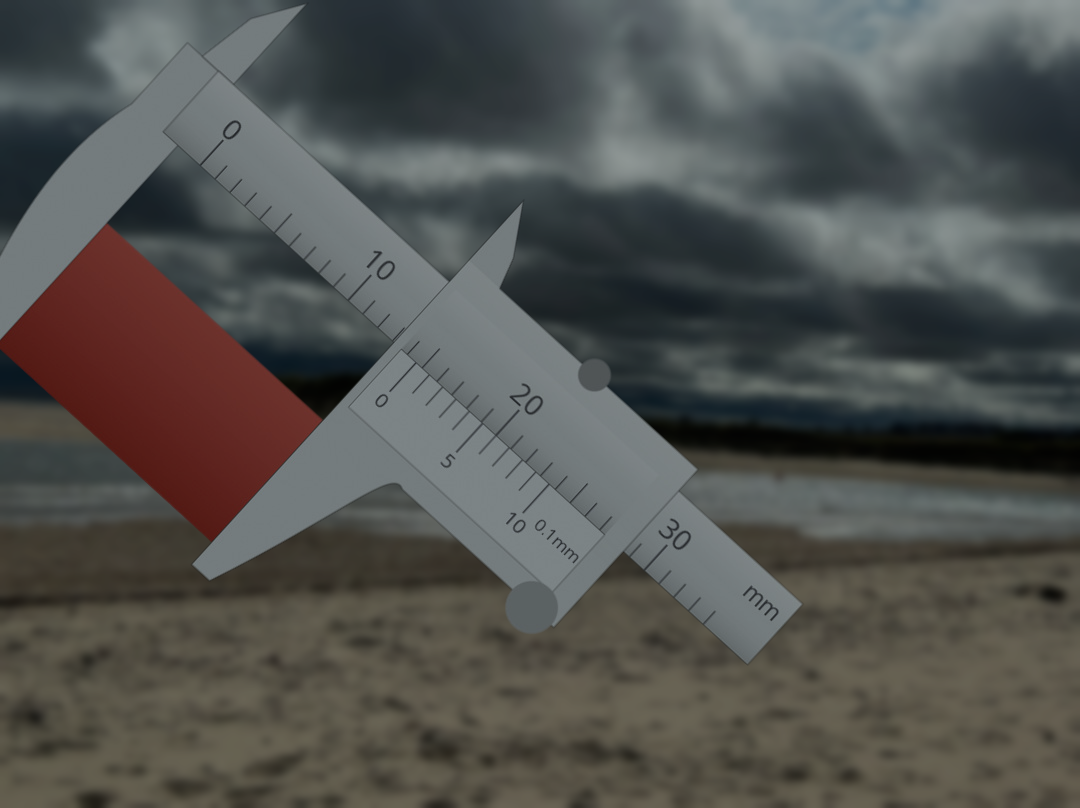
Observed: 14.6 mm
